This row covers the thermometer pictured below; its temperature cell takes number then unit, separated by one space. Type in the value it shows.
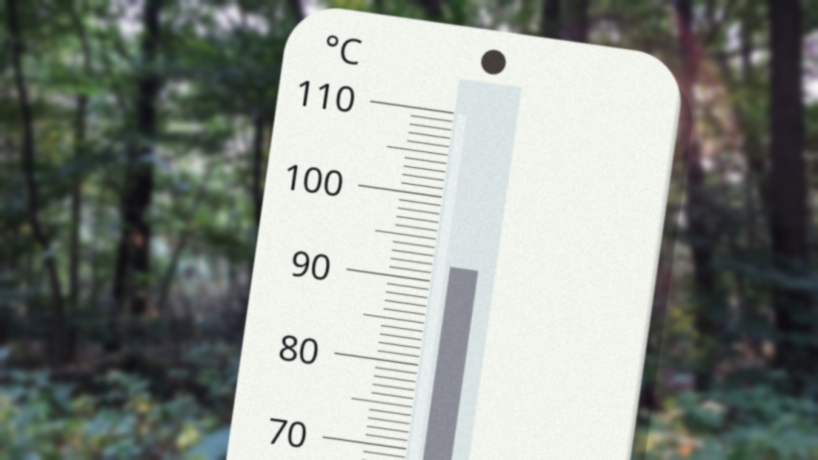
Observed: 92 °C
